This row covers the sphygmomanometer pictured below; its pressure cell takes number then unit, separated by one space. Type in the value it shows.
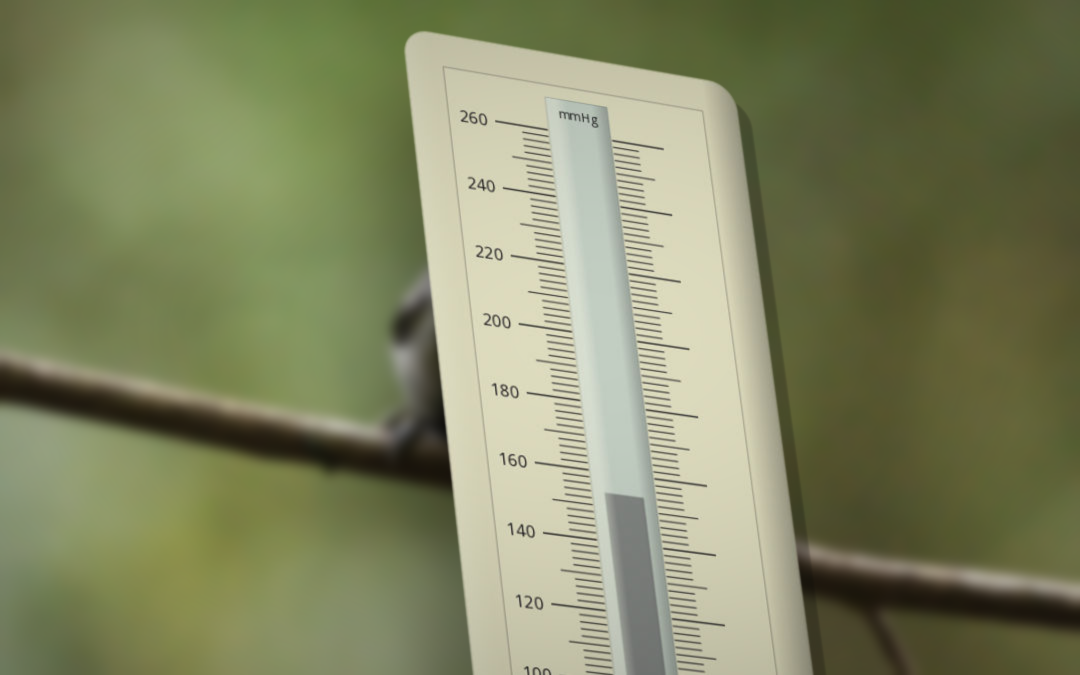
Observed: 154 mmHg
